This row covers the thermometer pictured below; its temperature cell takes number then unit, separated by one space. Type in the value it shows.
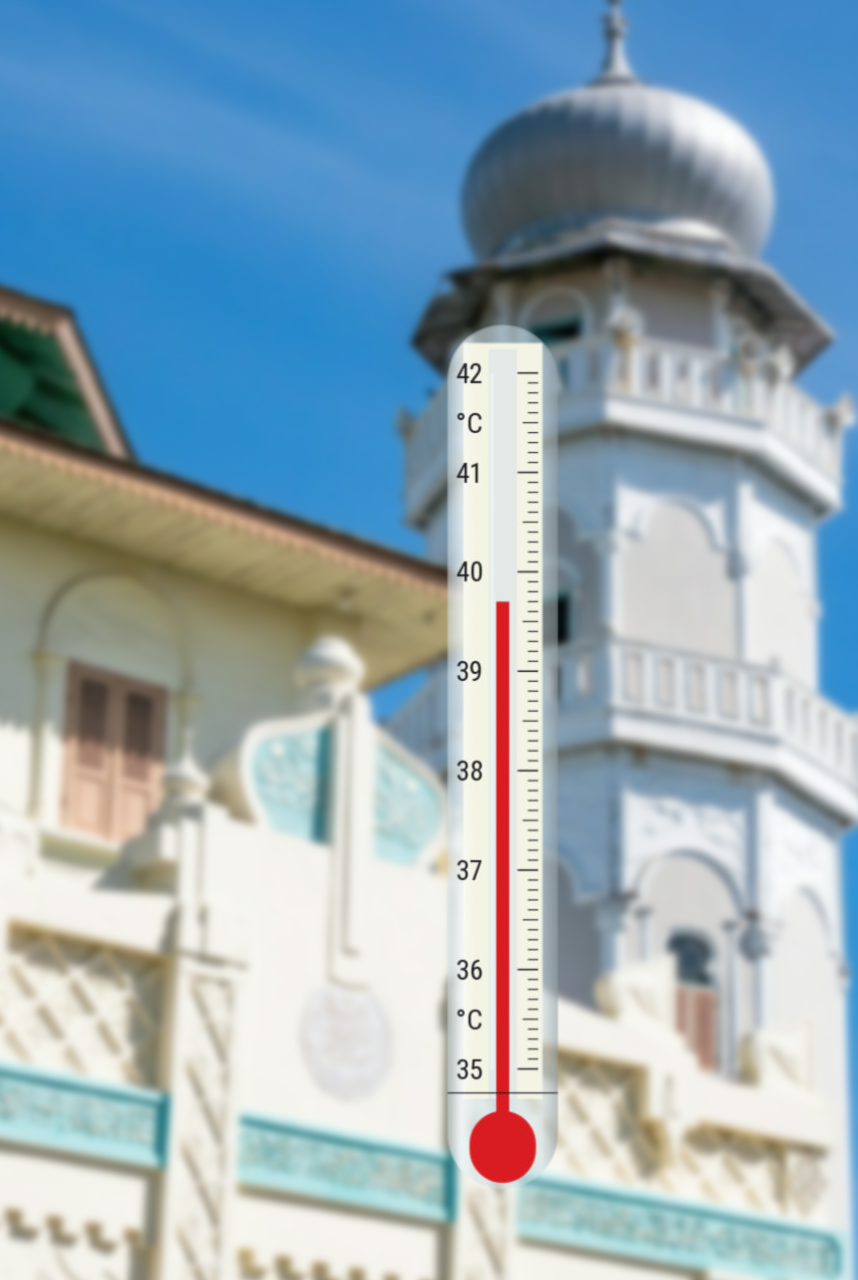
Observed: 39.7 °C
